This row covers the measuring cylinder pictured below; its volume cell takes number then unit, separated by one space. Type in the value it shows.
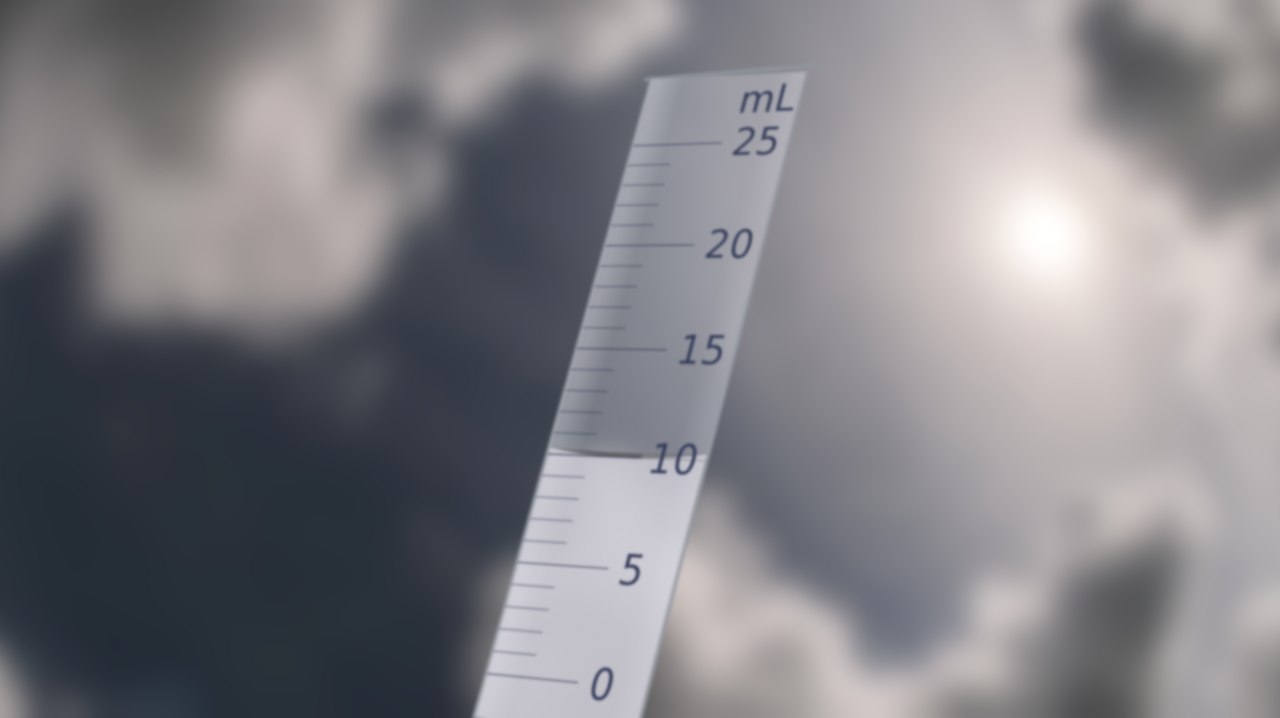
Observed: 10 mL
